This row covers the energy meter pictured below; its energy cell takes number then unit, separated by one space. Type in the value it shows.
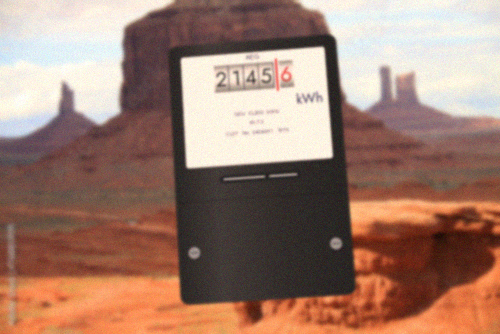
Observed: 2145.6 kWh
